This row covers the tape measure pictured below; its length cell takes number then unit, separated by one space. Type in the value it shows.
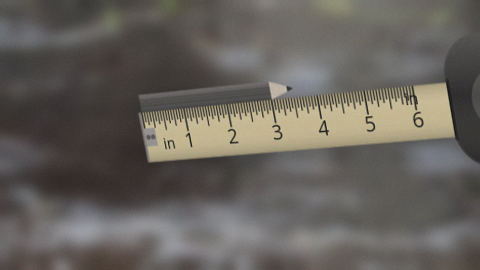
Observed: 3.5 in
